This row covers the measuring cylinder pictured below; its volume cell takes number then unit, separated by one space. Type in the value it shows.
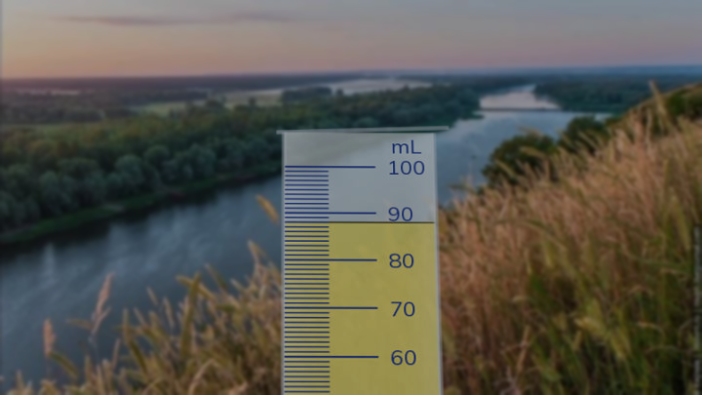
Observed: 88 mL
